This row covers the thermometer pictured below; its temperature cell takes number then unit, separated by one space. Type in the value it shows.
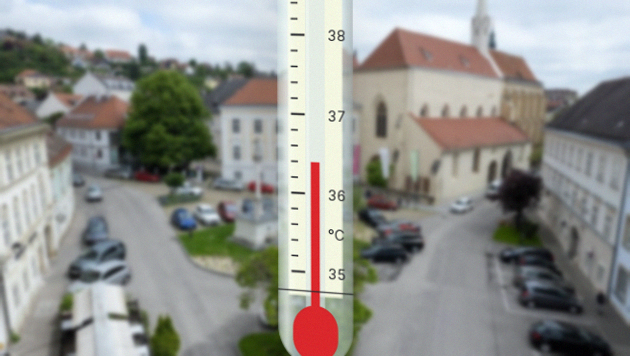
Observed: 36.4 °C
